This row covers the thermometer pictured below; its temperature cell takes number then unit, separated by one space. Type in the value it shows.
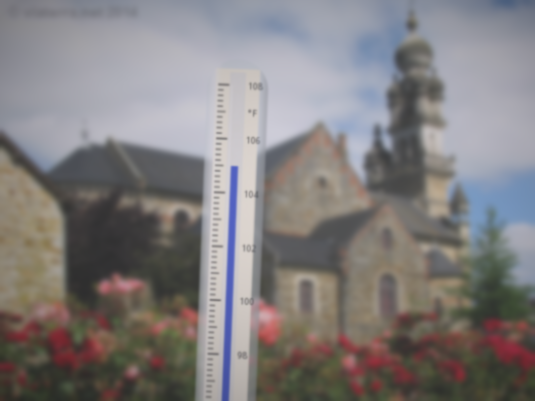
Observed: 105 °F
